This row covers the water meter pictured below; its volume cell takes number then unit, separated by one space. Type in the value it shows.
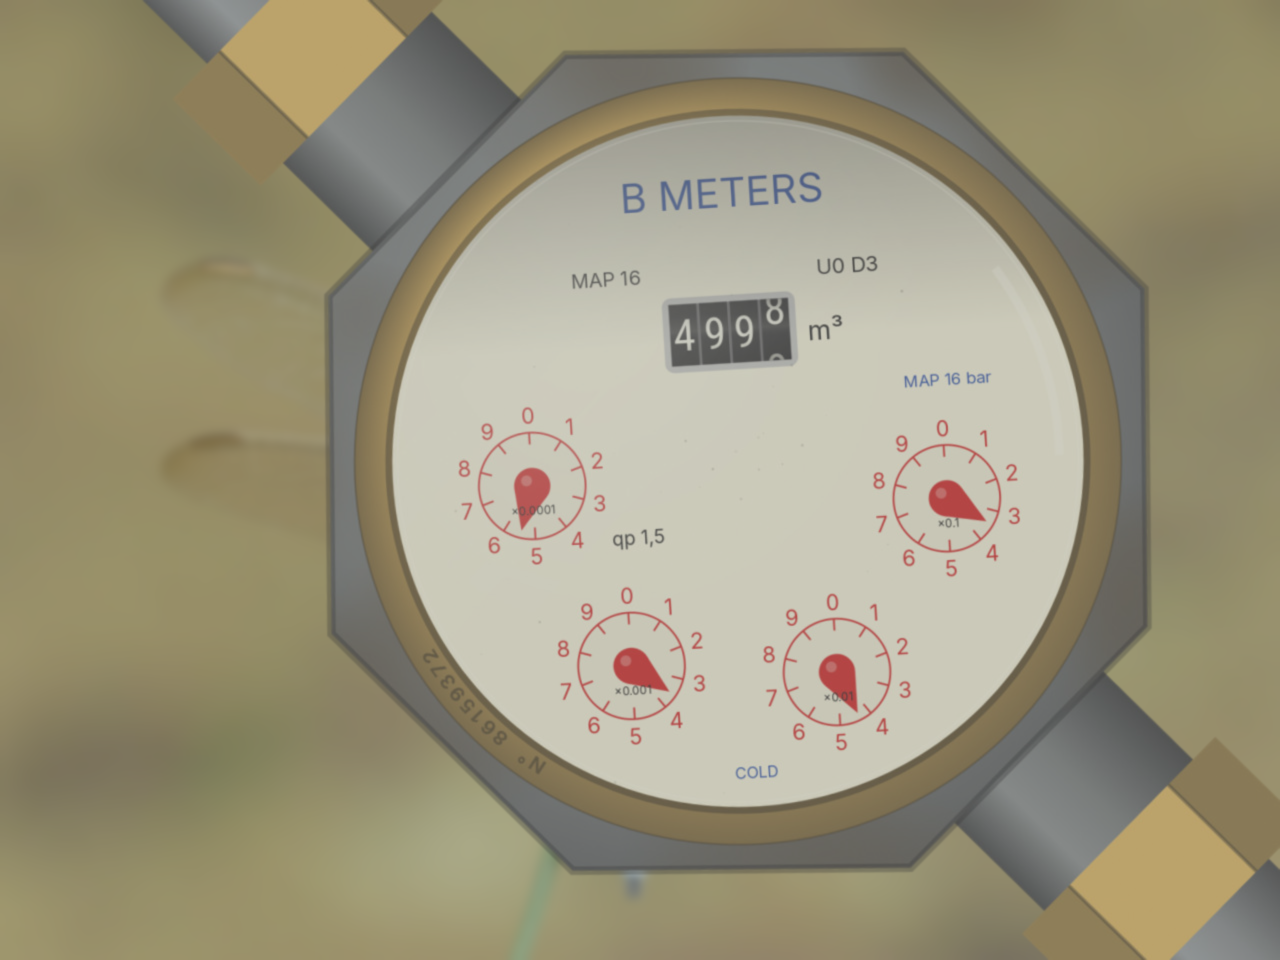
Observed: 4998.3435 m³
